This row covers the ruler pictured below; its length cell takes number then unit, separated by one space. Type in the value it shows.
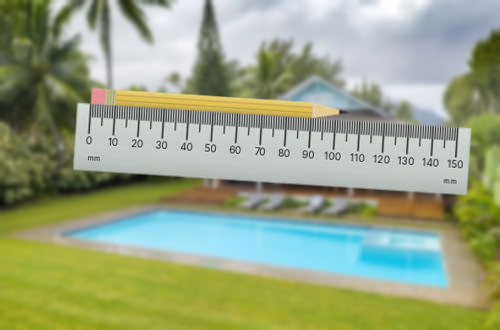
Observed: 105 mm
